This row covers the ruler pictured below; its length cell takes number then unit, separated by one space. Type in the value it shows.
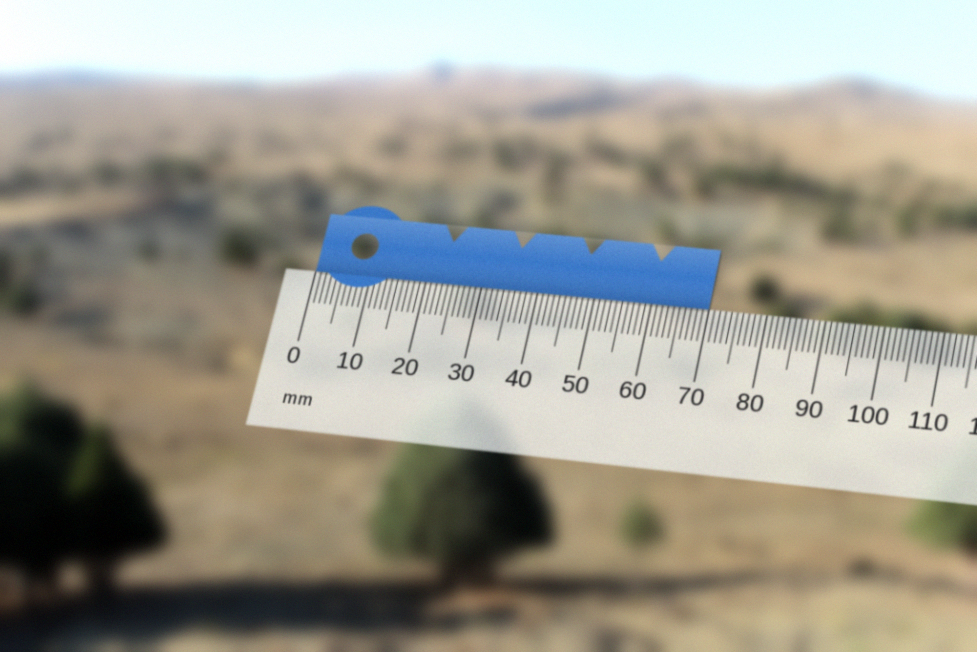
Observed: 70 mm
